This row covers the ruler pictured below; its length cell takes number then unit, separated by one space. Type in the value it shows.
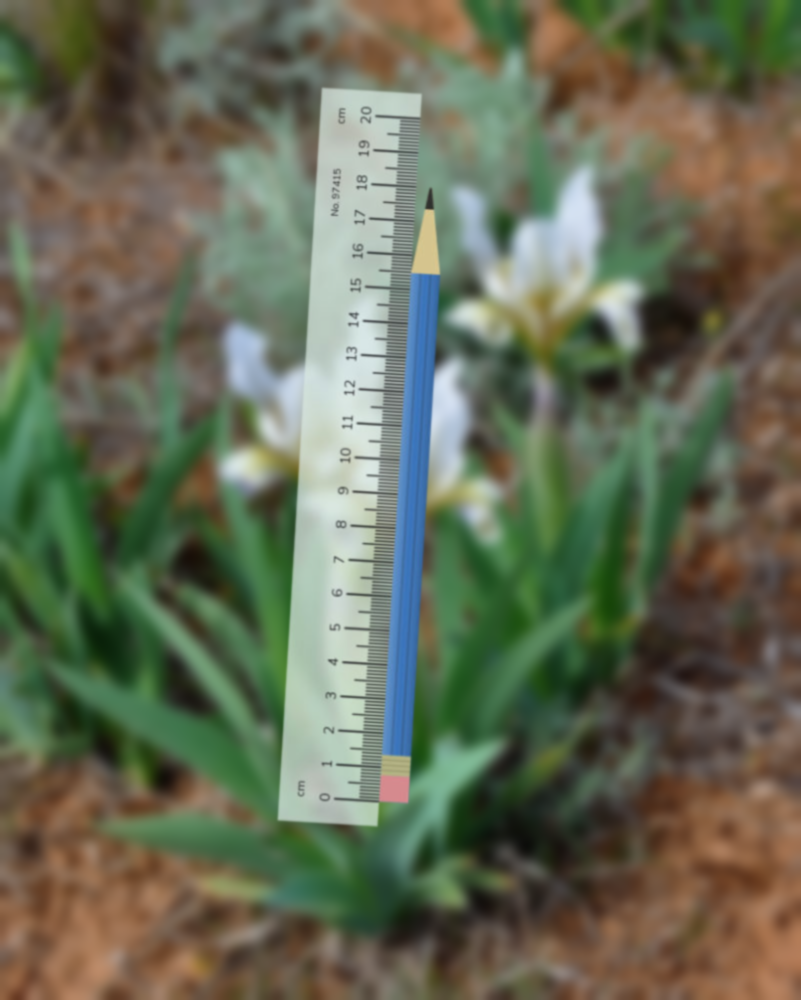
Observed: 18 cm
